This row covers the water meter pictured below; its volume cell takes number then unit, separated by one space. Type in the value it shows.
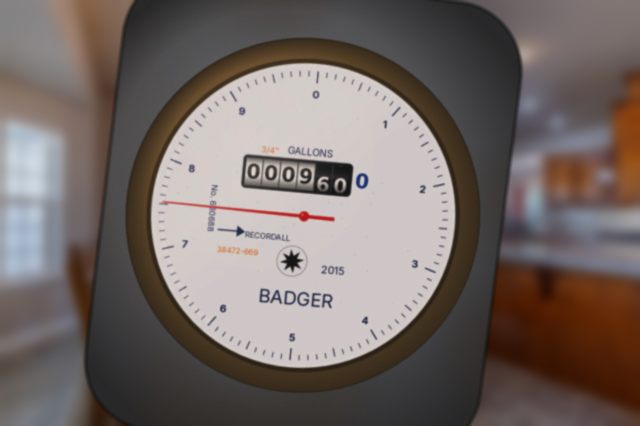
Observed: 9597.5 gal
